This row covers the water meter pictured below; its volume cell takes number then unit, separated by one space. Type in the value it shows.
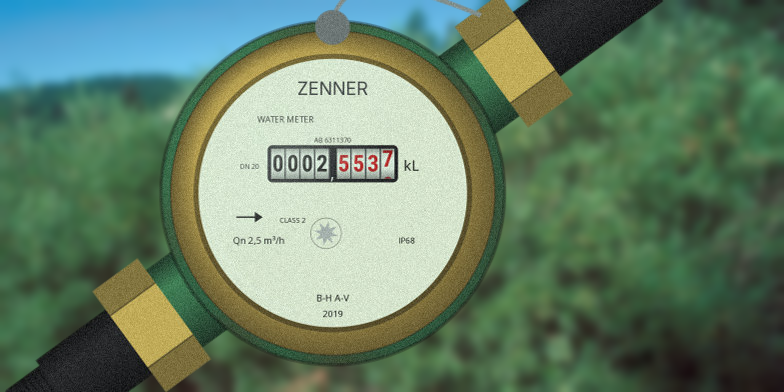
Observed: 2.5537 kL
